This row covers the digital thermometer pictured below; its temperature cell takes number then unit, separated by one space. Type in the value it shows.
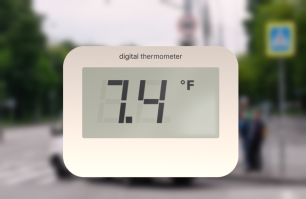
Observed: 7.4 °F
